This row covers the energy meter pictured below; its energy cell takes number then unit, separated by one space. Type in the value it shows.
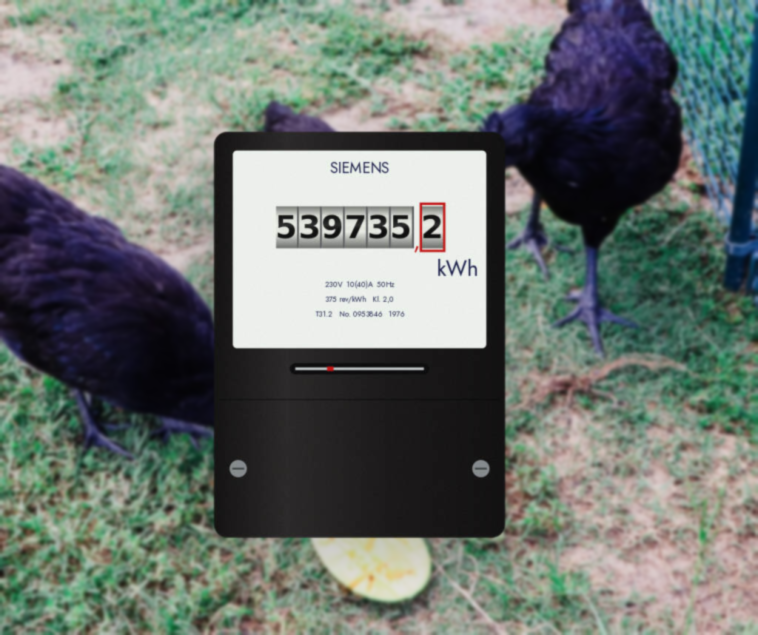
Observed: 539735.2 kWh
